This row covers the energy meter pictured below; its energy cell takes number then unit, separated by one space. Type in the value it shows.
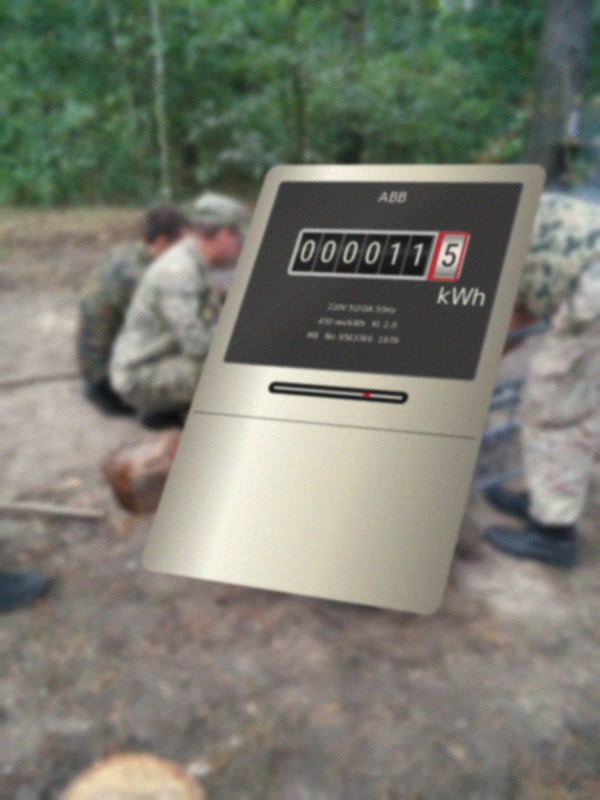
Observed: 11.5 kWh
